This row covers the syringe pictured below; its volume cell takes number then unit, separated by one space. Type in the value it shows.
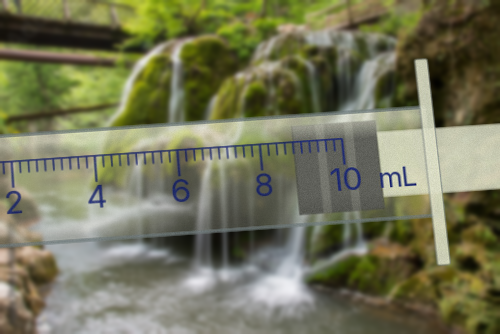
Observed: 8.8 mL
